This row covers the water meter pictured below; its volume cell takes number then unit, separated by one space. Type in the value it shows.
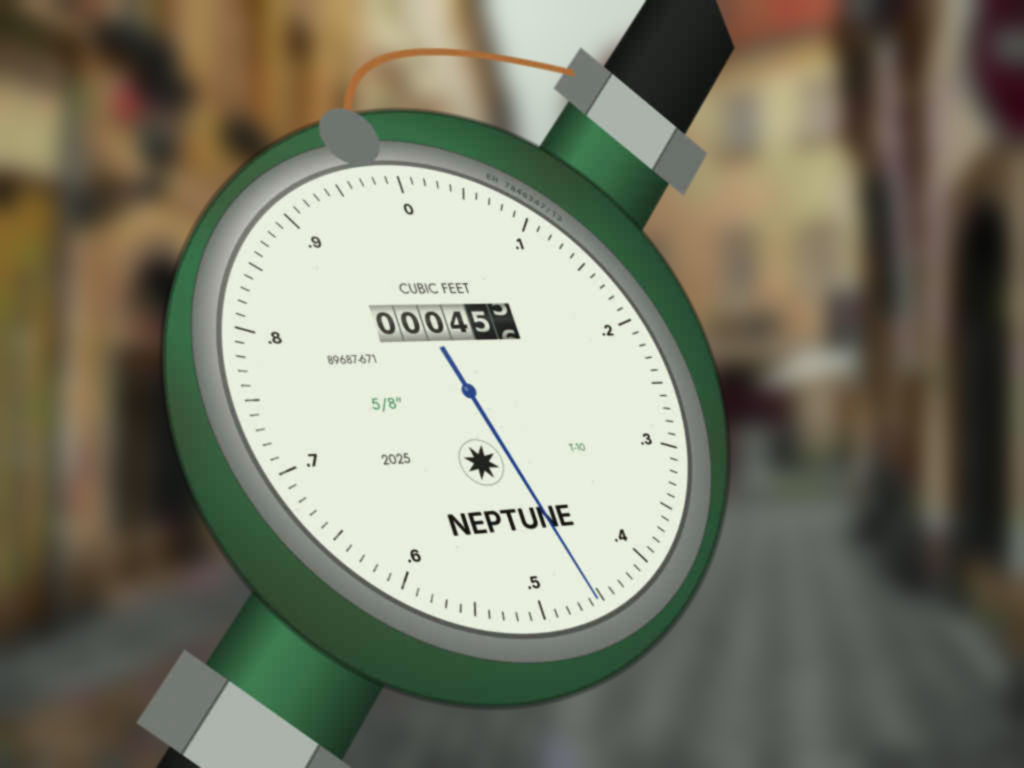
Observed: 455.45 ft³
